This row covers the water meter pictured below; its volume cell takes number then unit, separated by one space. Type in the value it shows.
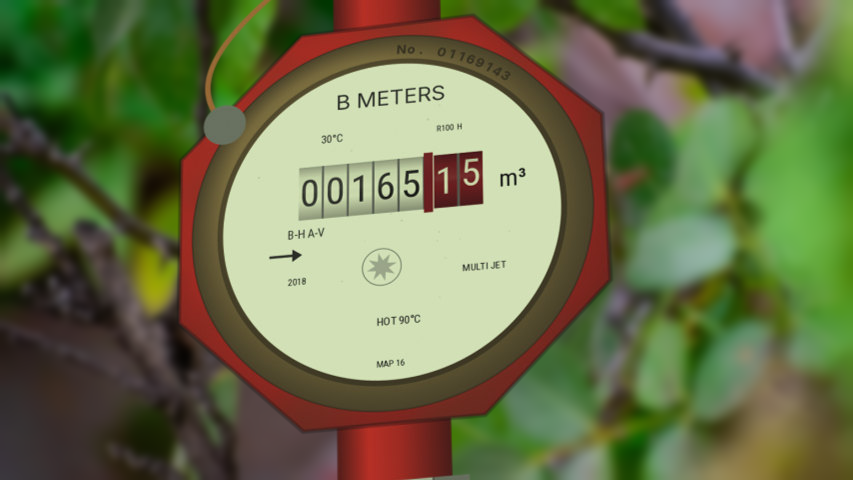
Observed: 165.15 m³
